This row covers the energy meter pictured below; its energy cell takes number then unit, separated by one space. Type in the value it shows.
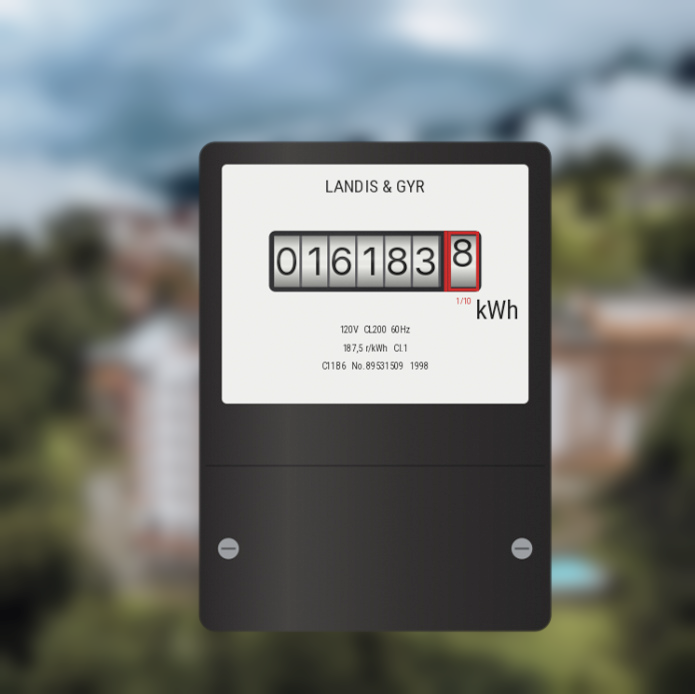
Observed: 16183.8 kWh
